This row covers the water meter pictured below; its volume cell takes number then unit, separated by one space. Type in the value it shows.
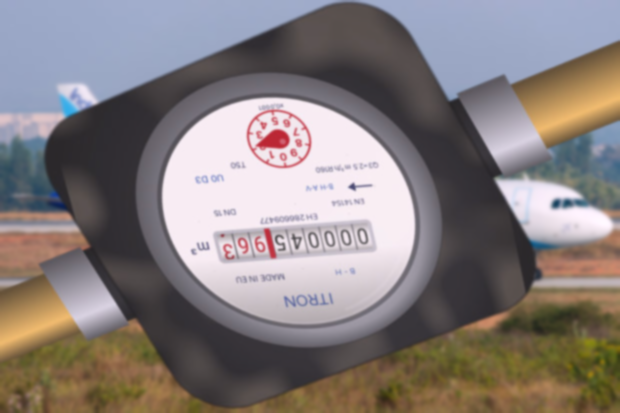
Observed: 45.9632 m³
